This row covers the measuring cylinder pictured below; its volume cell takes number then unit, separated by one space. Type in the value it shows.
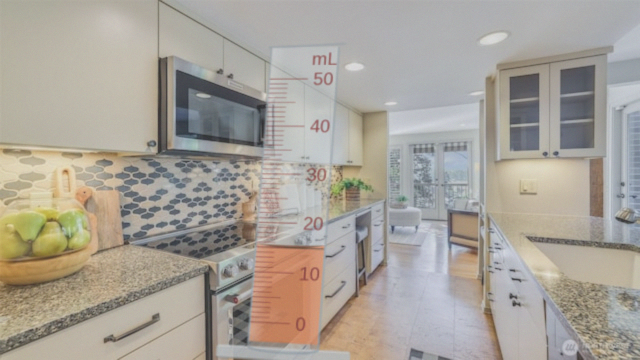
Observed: 15 mL
